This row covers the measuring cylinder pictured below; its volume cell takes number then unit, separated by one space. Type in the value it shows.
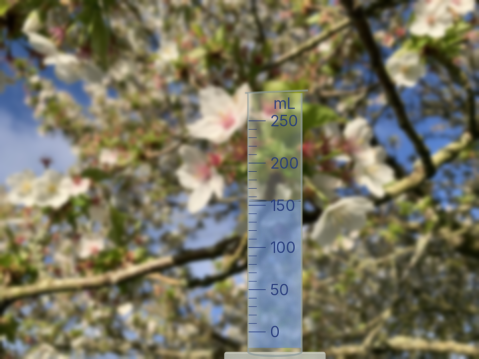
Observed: 155 mL
